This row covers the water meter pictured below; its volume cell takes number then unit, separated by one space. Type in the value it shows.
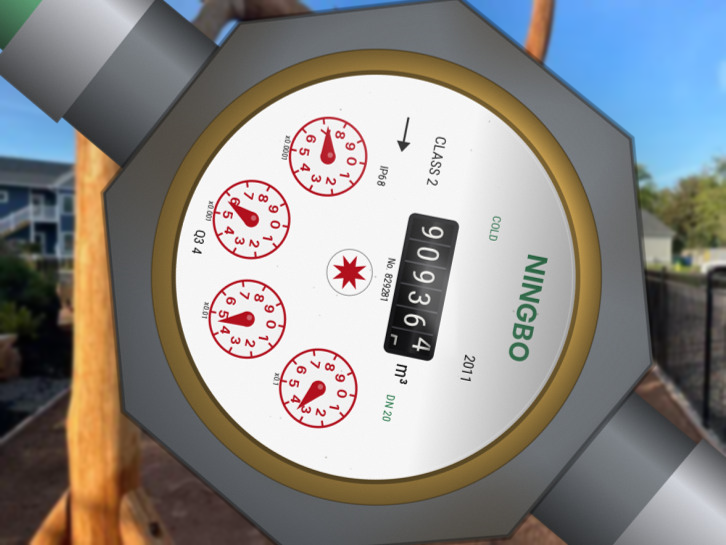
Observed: 909364.3457 m³
